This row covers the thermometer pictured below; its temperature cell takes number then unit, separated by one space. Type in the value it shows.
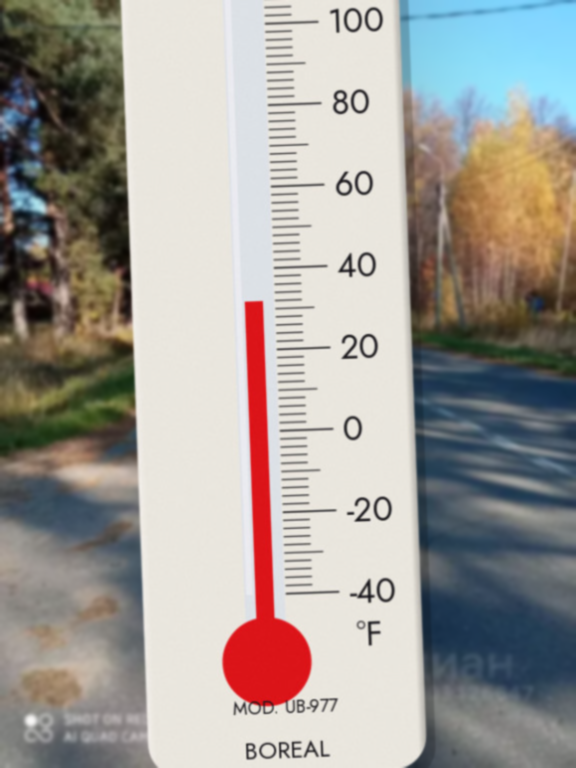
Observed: 32 °F
